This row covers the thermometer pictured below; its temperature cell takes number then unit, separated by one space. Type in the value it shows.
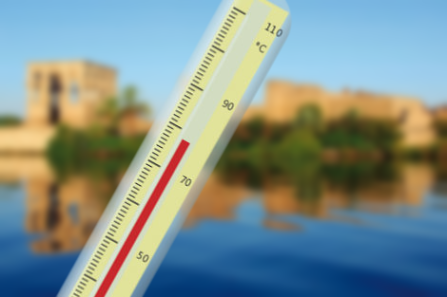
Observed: 78 °C
